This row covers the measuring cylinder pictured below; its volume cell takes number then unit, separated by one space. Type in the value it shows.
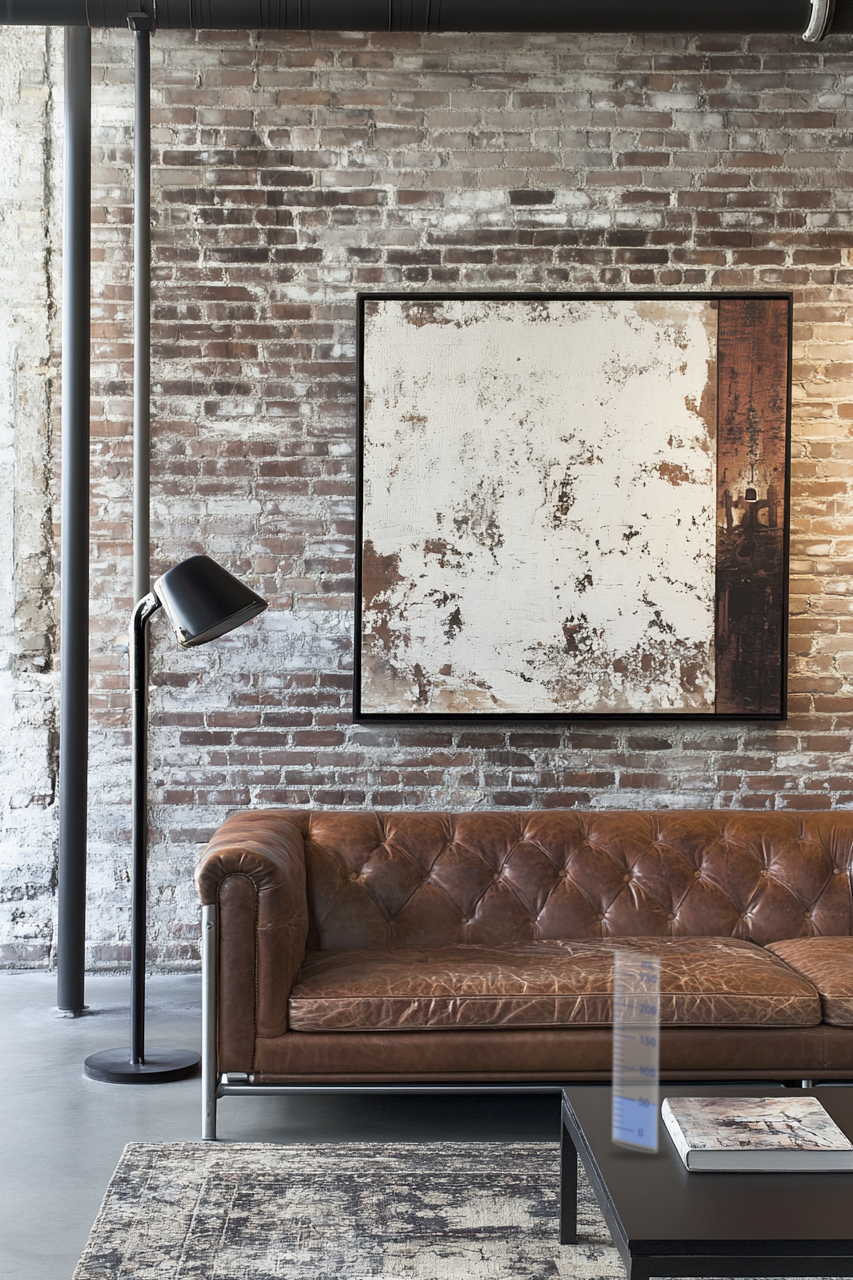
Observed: 50 mL
